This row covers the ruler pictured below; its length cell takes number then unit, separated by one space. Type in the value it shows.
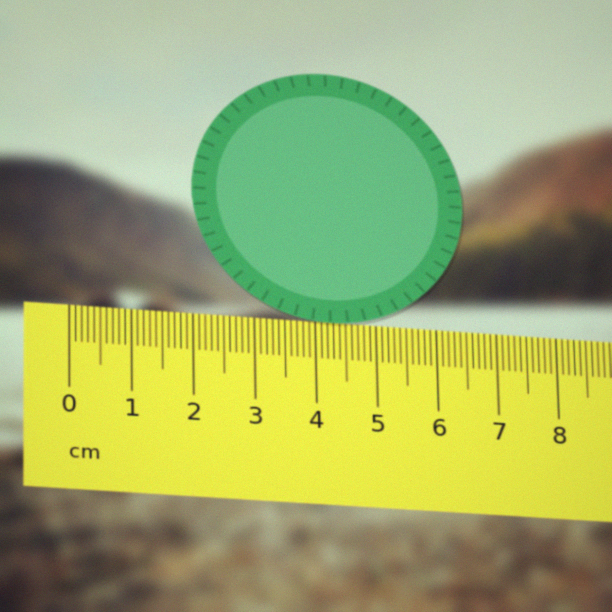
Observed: 4.5 cm
